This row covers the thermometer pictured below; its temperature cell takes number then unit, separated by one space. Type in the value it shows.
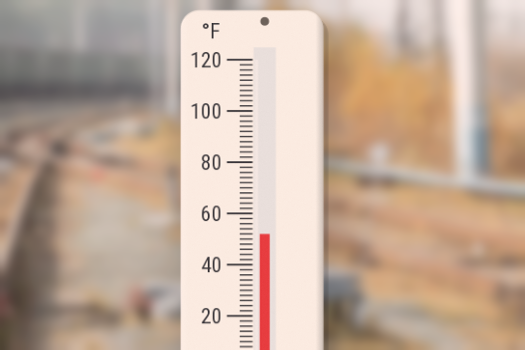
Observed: 52 °F
